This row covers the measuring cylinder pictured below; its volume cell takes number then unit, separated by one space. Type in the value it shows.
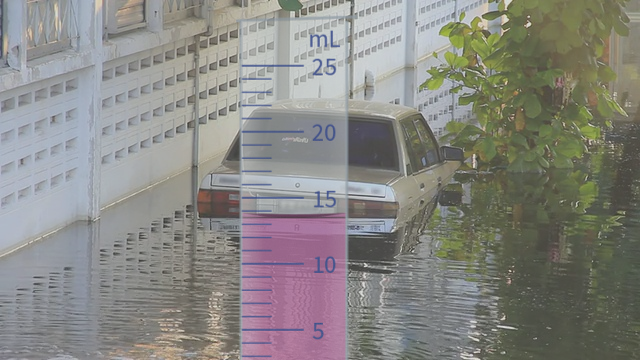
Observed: 13.5 mL
